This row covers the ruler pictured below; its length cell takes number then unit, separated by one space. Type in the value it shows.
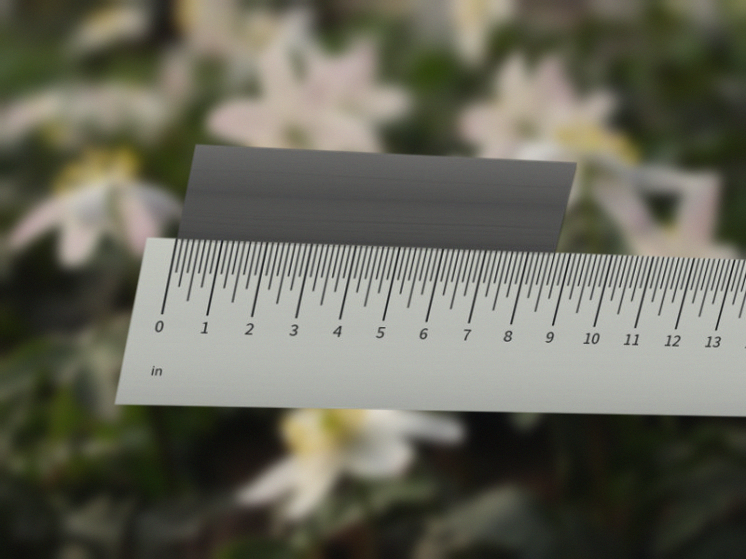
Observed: 8.625 in
